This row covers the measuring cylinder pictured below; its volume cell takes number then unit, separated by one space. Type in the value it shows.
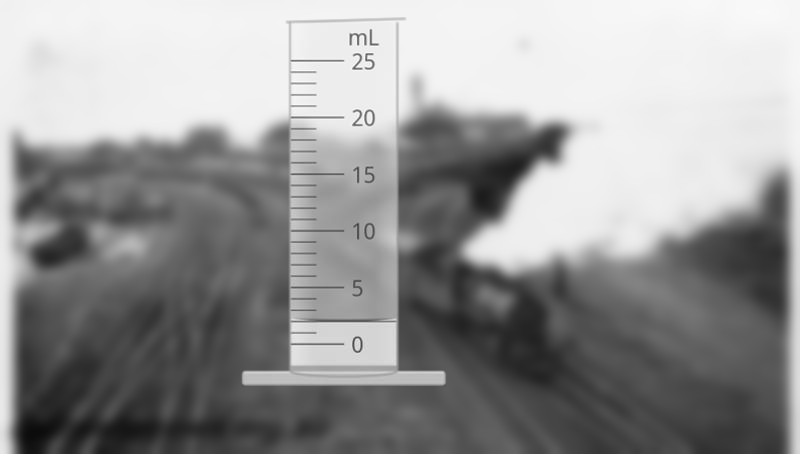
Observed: 2 mL
